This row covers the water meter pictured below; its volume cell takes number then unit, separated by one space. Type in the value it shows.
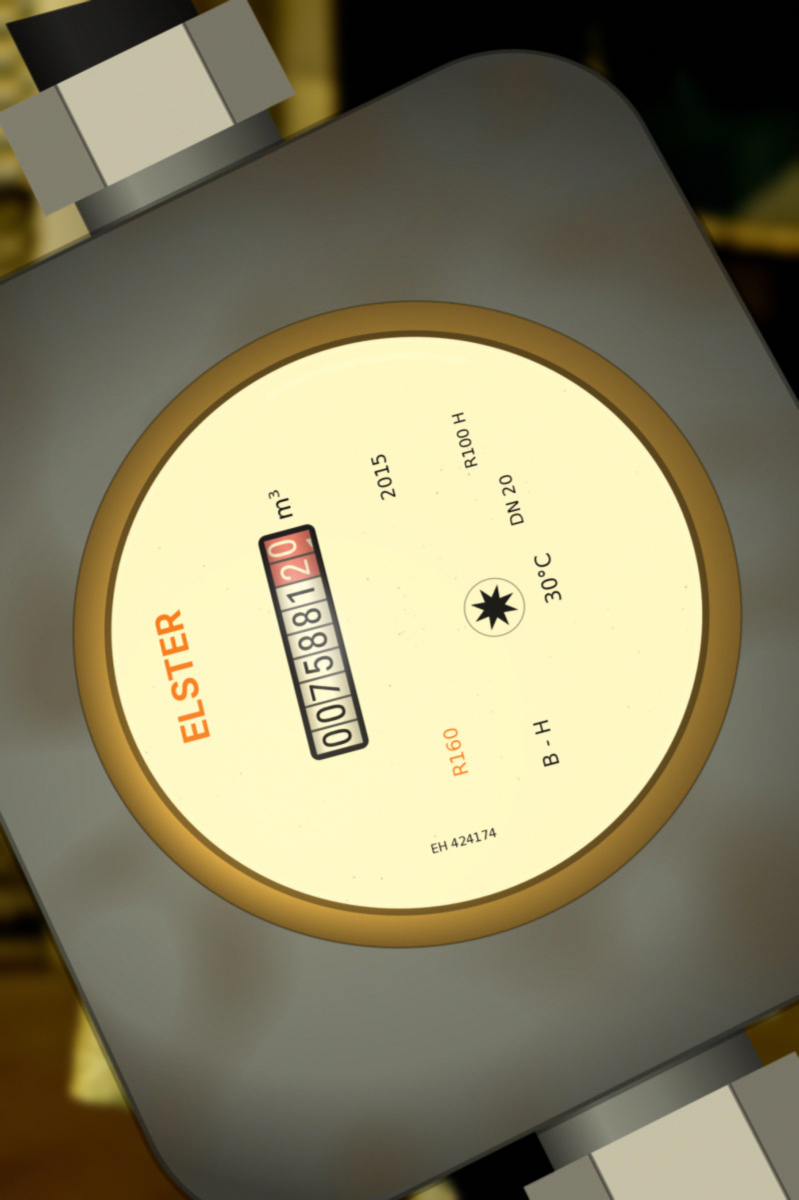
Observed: 75881.20 m³
